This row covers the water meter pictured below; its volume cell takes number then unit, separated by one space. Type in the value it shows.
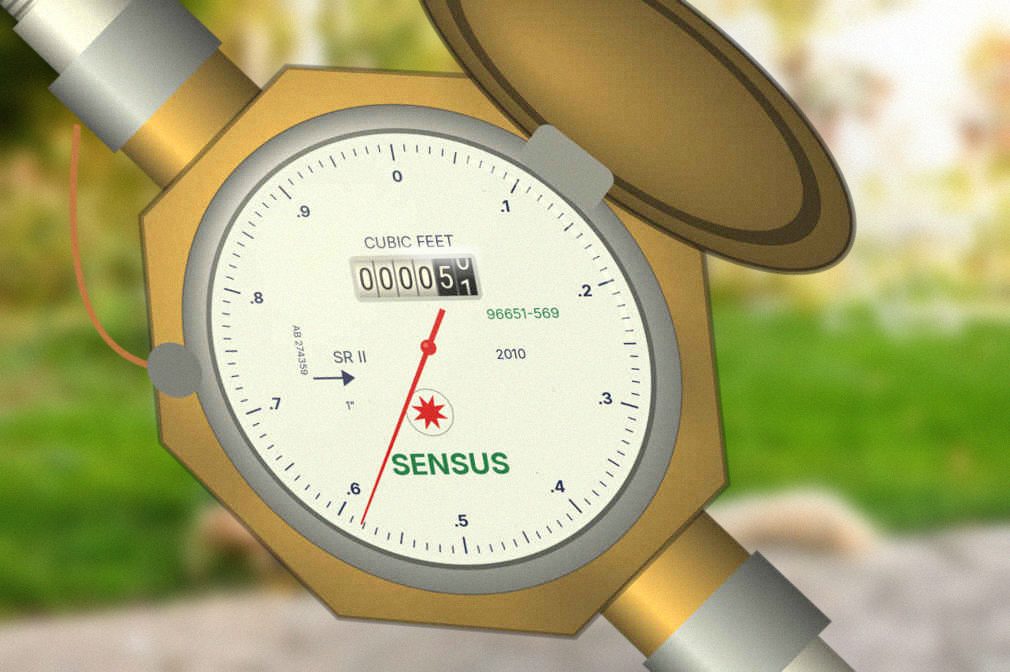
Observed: 50.58 ft³
